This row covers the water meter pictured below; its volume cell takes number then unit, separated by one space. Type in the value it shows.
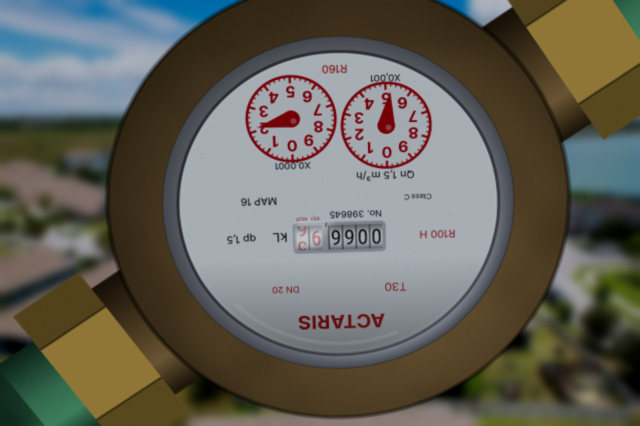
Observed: 66.9552 kL
